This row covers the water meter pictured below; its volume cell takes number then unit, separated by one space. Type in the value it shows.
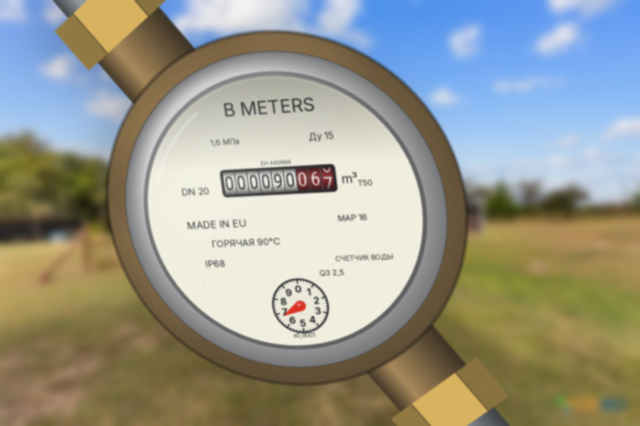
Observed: 90.0666 m³
